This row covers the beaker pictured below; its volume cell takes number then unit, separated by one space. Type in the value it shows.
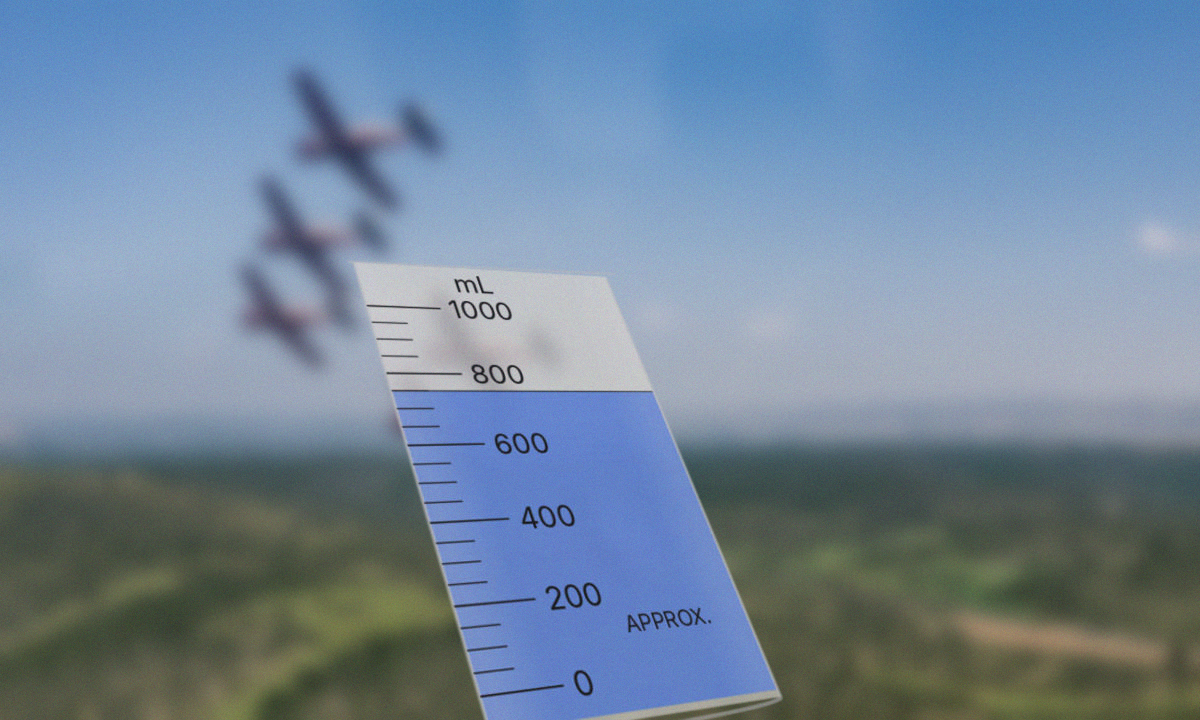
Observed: 750 mL
